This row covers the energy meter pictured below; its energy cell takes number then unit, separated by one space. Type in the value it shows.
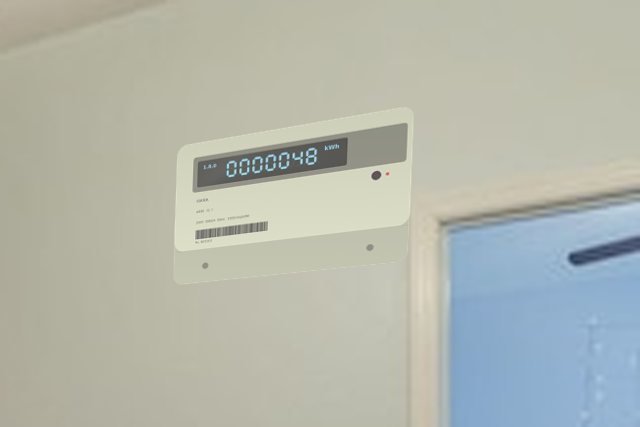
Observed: 48 kWh
